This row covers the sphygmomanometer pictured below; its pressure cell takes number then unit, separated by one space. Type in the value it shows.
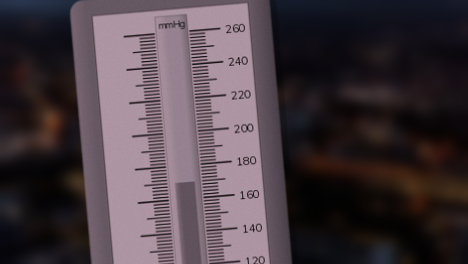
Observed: 170 mmHg
